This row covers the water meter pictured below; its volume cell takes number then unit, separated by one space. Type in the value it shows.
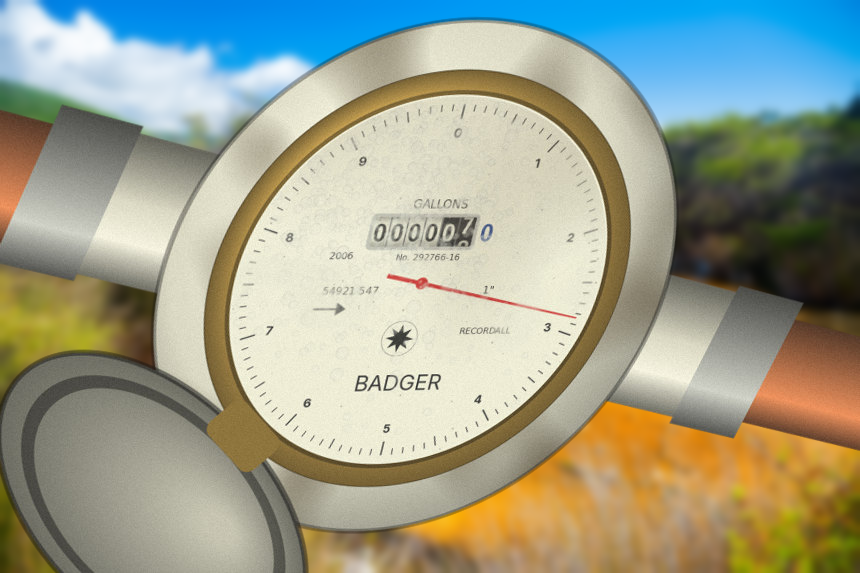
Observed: 72.8 gal
